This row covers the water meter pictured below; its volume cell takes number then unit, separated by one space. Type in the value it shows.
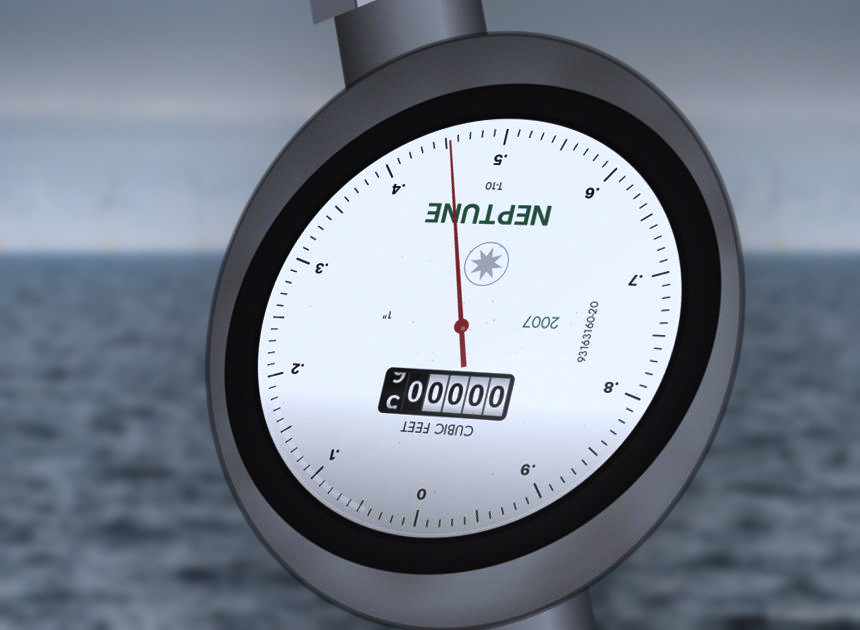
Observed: 5.45 ft³
